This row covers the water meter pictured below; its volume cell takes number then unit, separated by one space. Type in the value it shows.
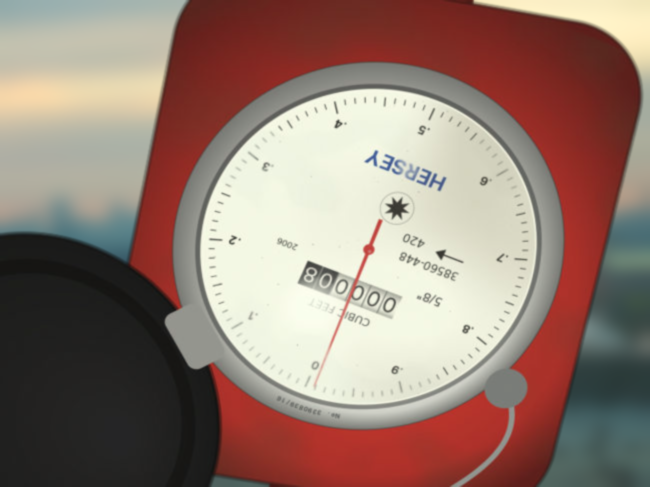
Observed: 7.99 ft³
